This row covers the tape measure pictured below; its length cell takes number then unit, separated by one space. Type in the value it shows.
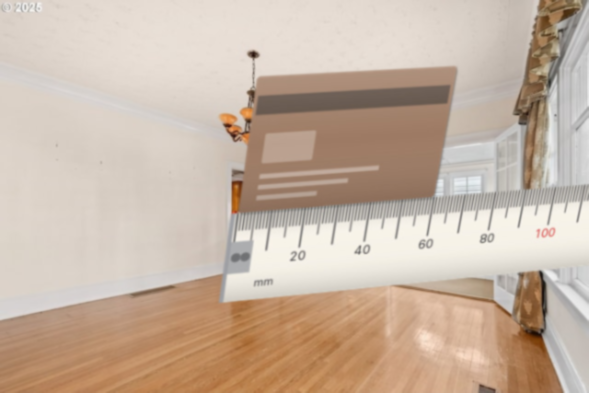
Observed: 60 mm
